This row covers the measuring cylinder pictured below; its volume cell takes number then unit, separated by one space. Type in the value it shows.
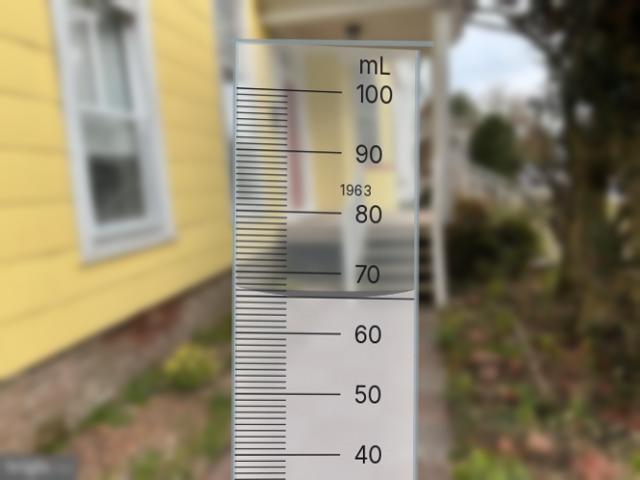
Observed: 66 mL
